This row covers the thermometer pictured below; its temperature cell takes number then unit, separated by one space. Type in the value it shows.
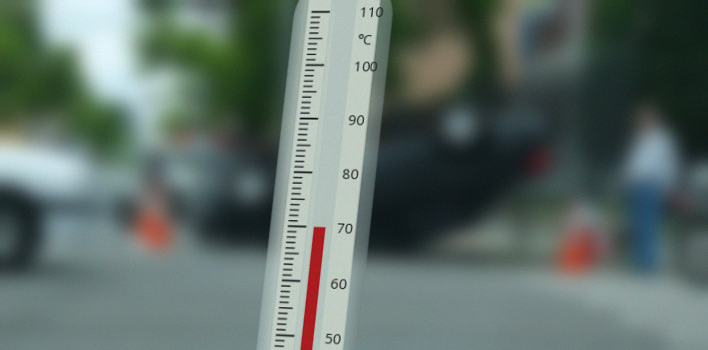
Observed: 70 °C
